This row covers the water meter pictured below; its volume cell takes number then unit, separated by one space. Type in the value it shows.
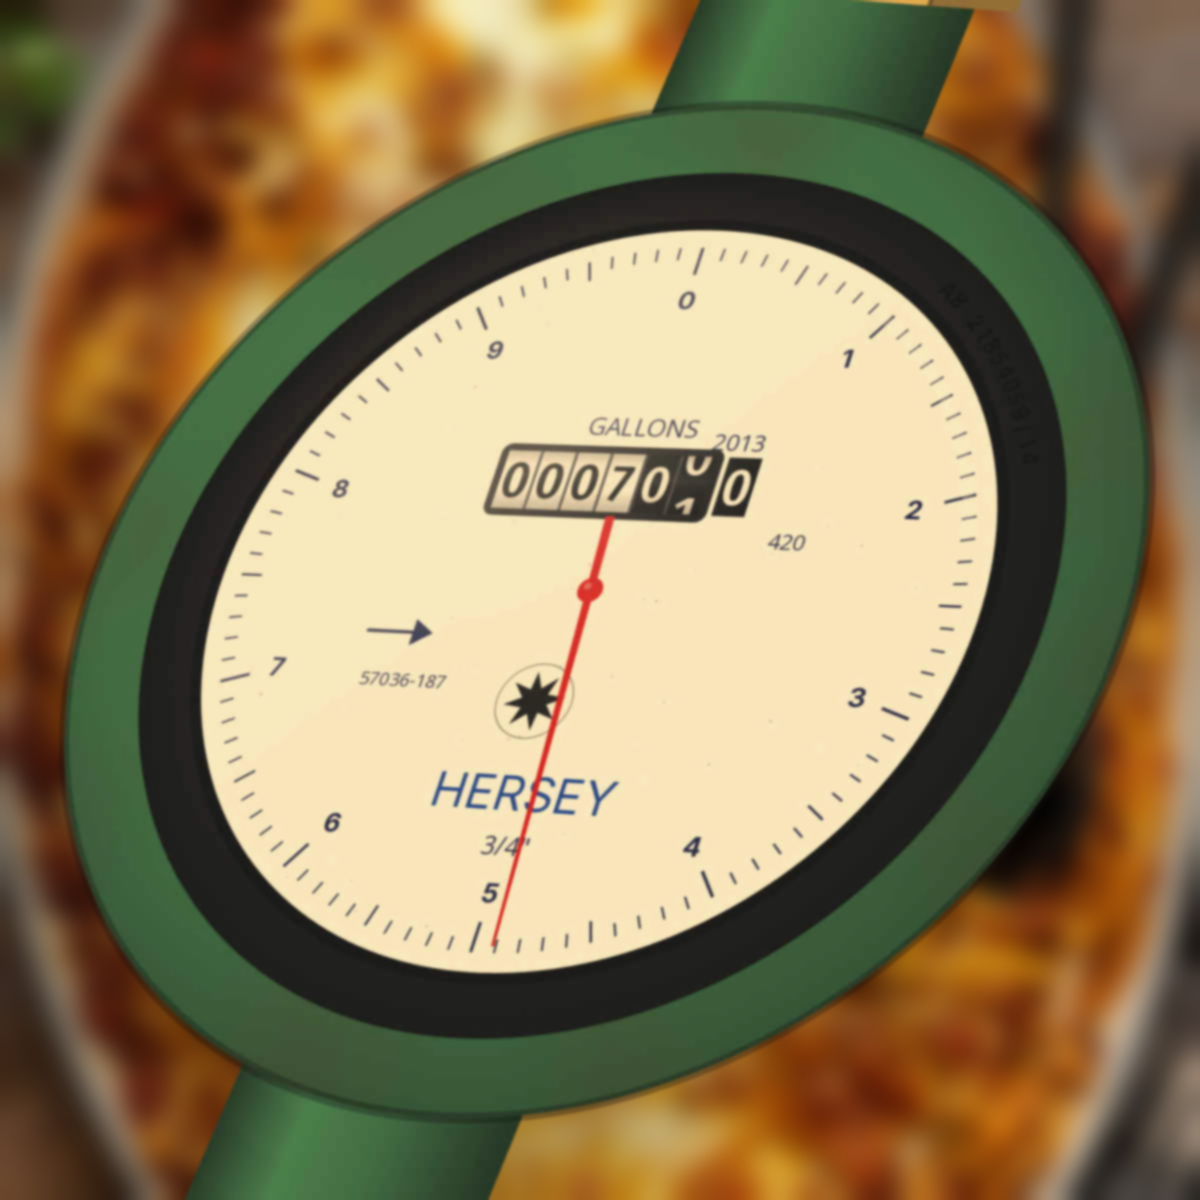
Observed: 7004.9 gal
